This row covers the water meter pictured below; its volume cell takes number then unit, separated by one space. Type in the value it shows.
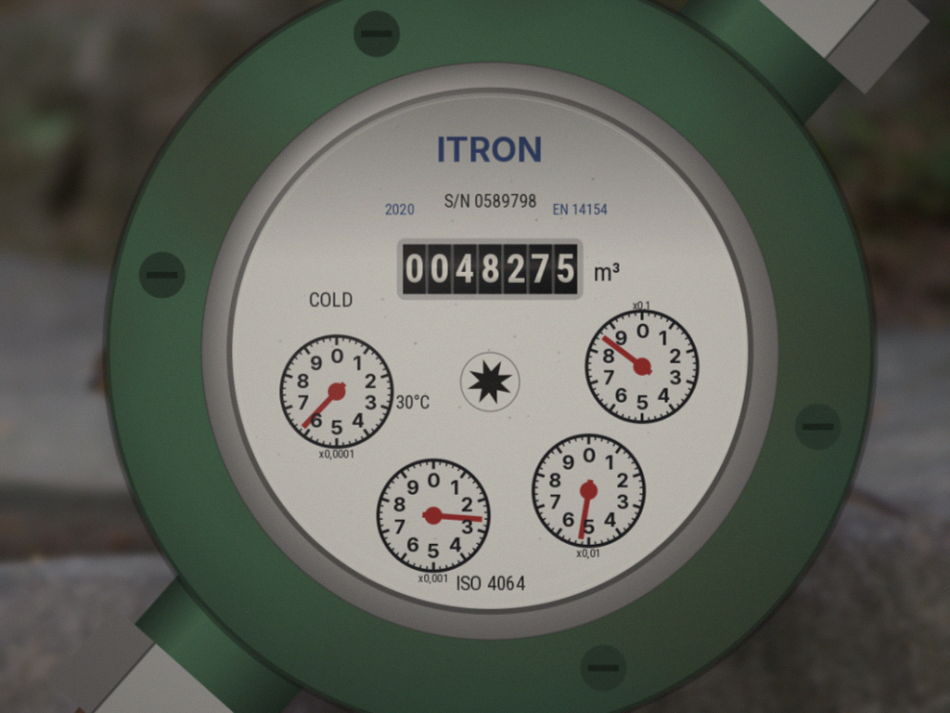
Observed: 48275.8526 m³
